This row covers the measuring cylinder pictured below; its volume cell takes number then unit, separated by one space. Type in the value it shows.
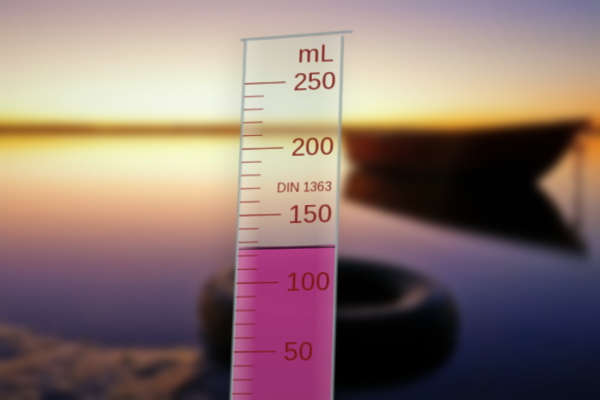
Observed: 125 mL
